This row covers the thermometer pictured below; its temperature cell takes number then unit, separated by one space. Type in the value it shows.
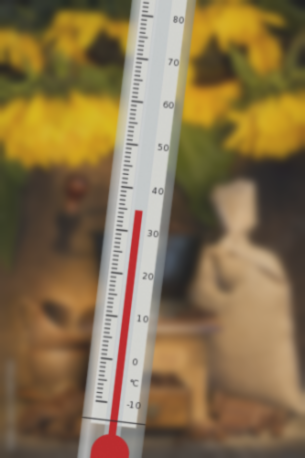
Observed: 35 °C
